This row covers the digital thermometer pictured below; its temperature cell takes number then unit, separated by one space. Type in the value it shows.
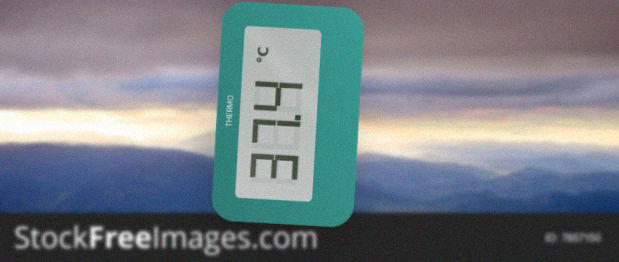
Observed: 37.4 °C
